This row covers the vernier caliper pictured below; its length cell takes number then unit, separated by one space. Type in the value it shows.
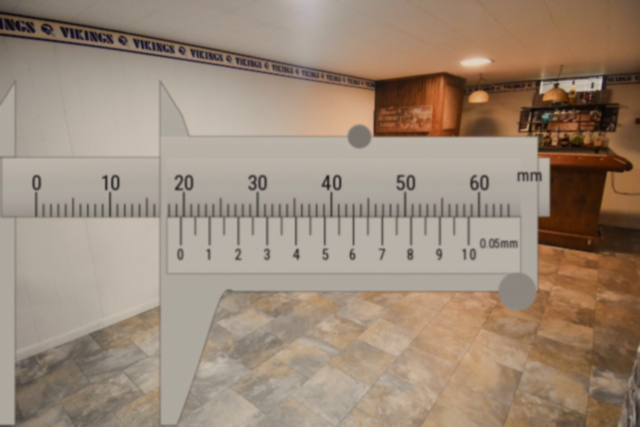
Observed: 19.6 mm
